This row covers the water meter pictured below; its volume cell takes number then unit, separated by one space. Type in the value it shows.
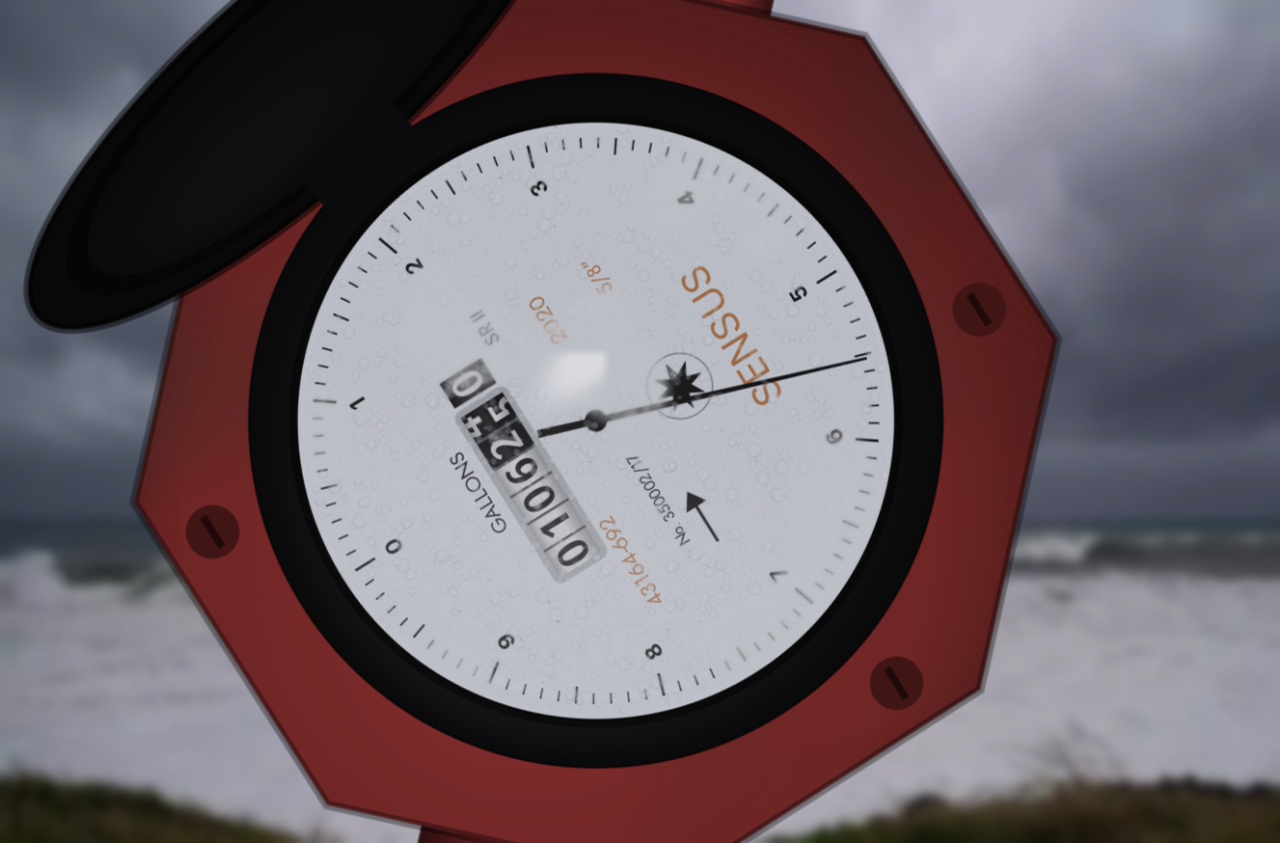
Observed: 106245.5 gal
